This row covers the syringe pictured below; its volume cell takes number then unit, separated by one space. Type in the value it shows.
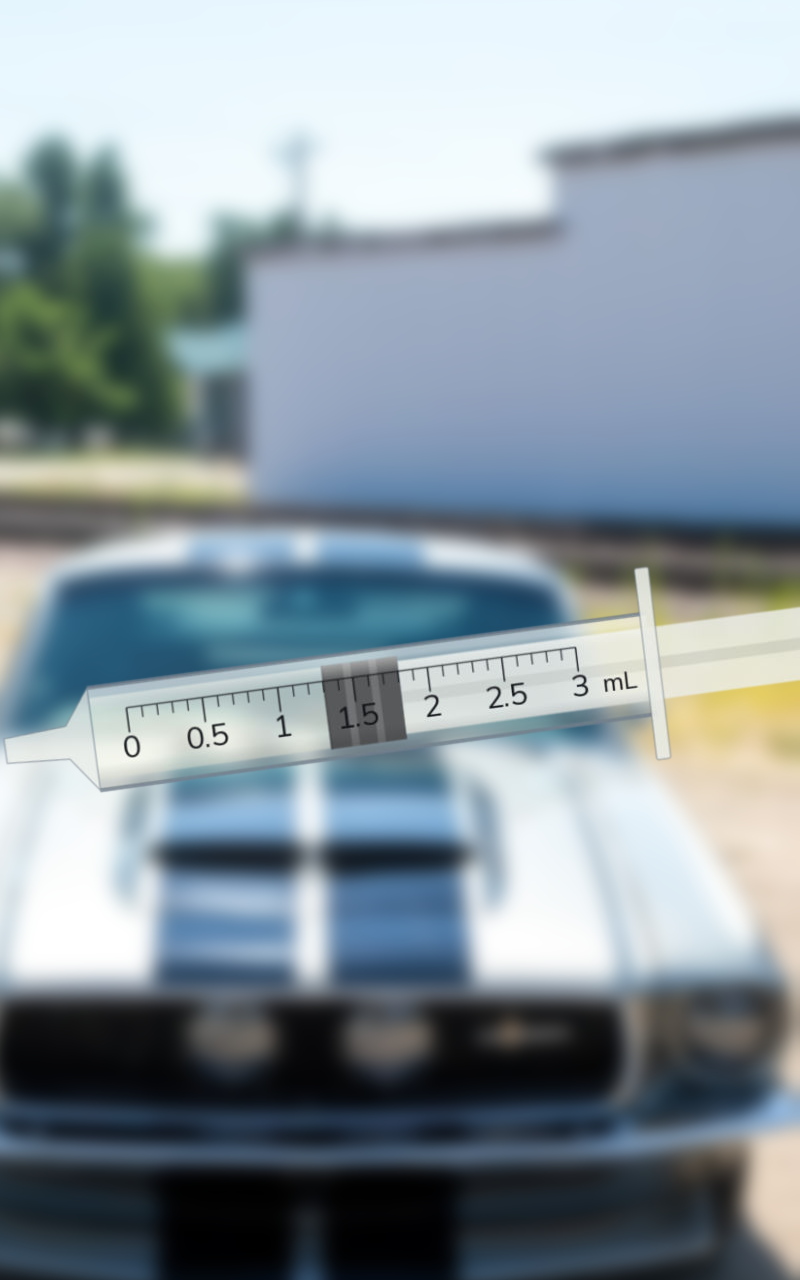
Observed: 1.3 mL
